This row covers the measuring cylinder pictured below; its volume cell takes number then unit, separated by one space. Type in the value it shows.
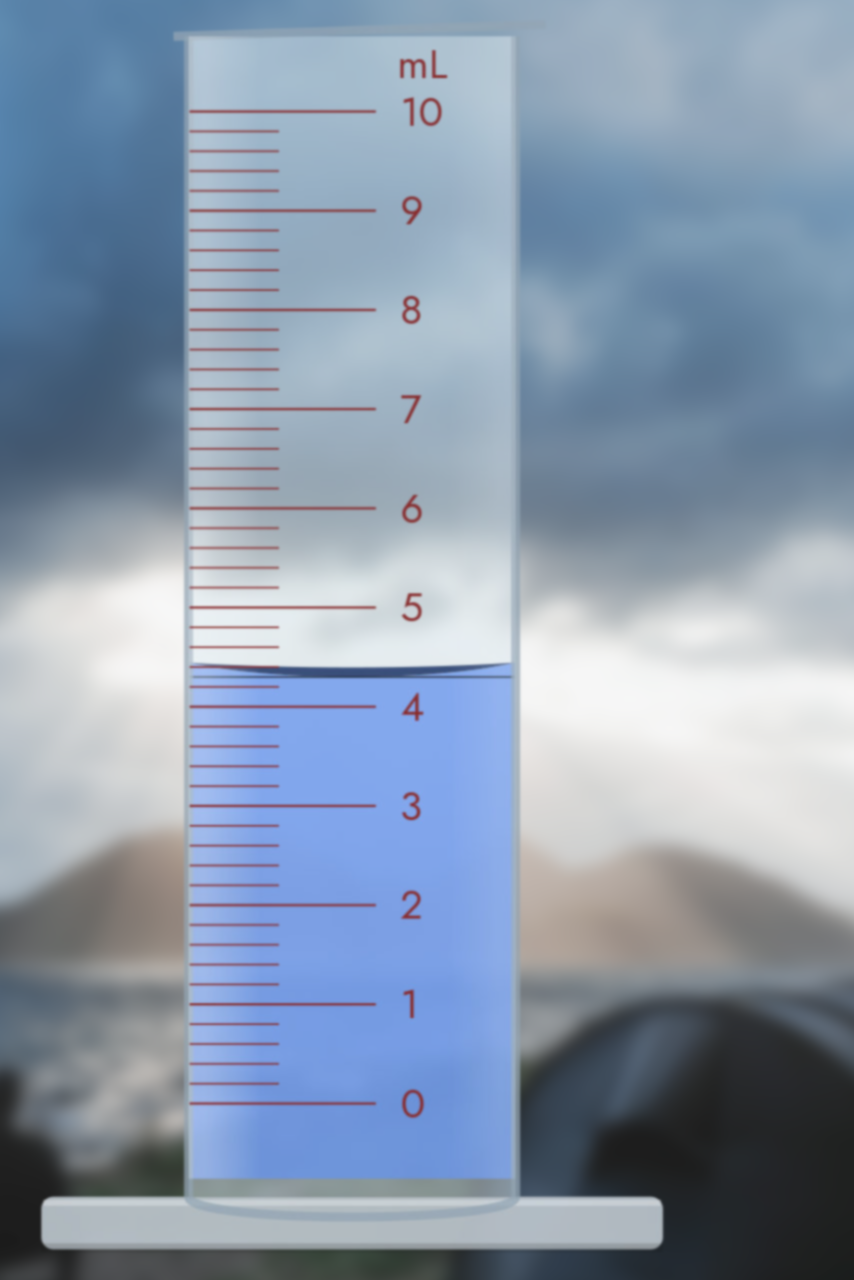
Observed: 4.3 mL
